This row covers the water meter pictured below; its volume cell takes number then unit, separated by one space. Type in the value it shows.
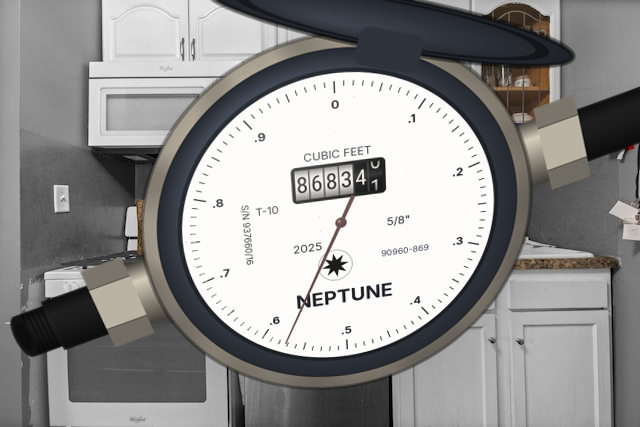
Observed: 868340.57 ft³
